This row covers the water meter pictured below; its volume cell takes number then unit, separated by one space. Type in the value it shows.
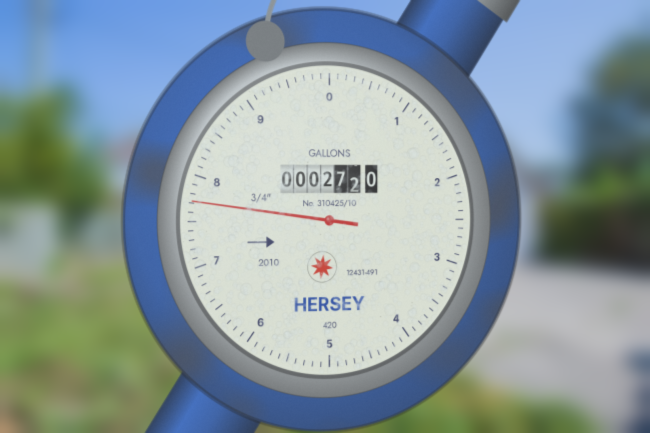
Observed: 2717.7 gal
